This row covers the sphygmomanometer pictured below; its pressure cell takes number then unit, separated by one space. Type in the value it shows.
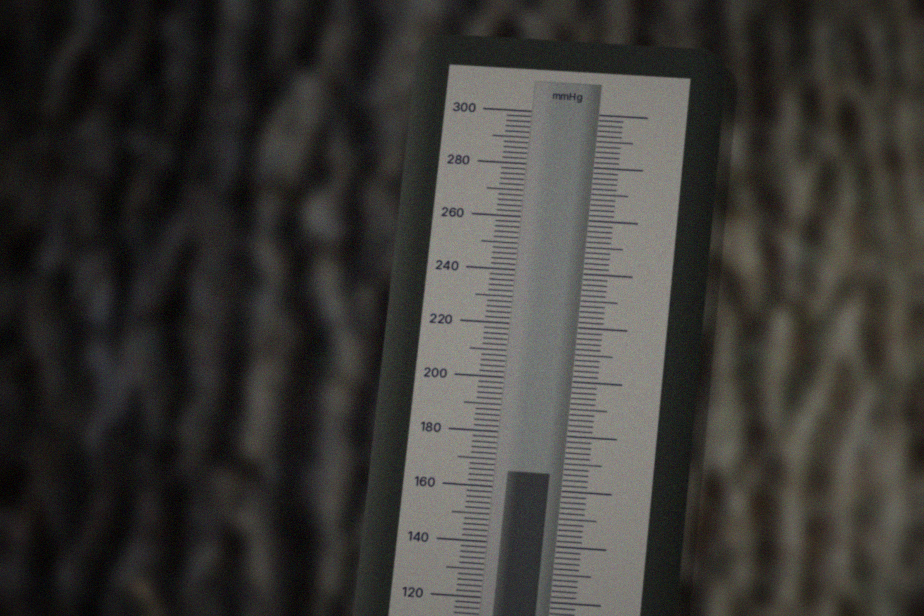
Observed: 166 mmHg
